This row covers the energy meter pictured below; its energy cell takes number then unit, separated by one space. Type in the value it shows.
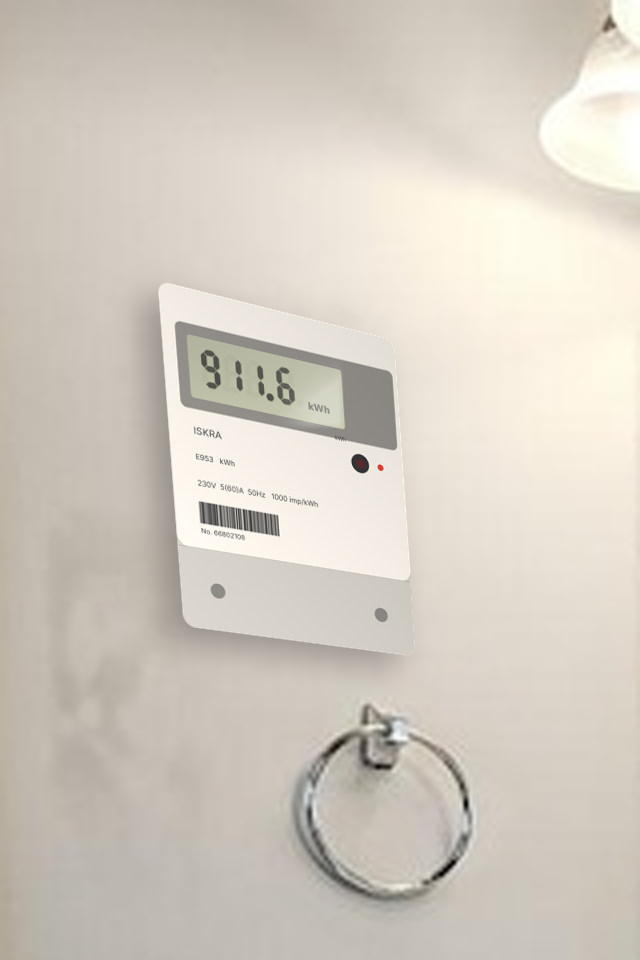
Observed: 911.6 kWh
